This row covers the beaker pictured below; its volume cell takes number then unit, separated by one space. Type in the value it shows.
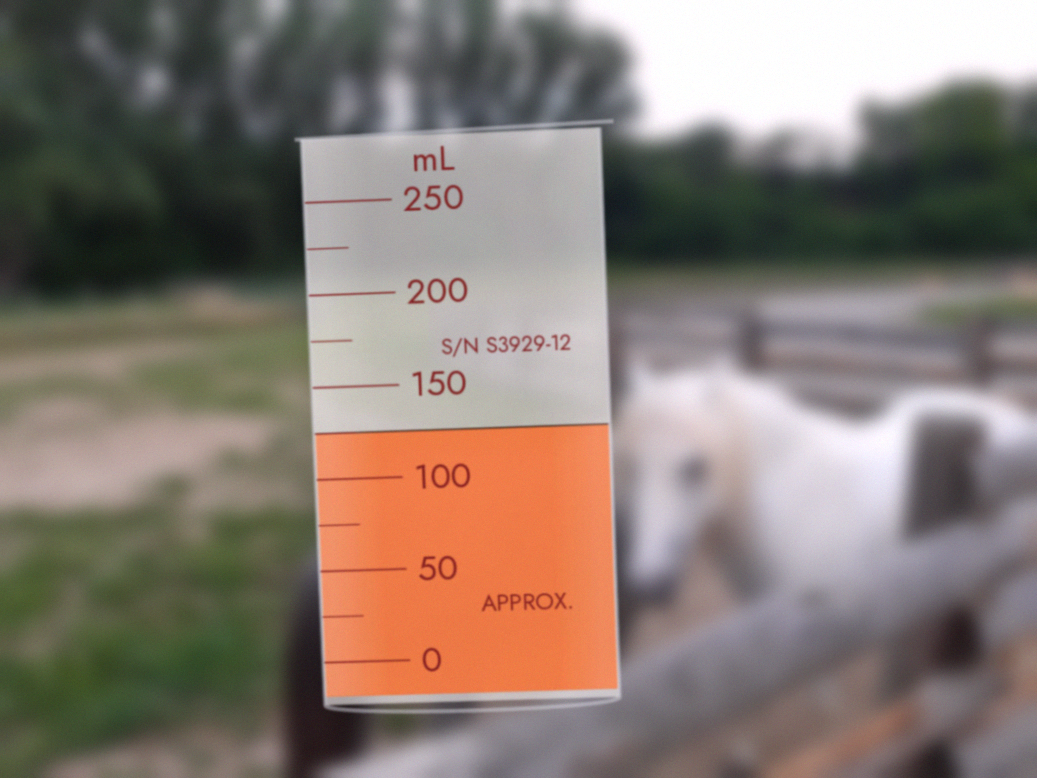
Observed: 125 mL
